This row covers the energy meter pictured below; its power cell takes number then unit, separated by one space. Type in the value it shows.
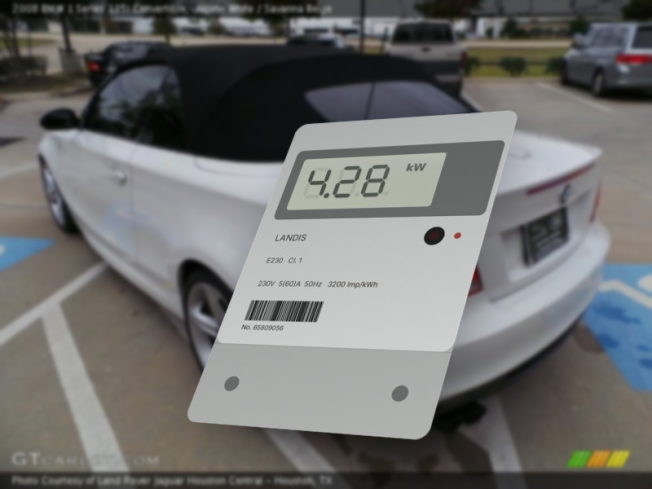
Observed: 4.28 kW
